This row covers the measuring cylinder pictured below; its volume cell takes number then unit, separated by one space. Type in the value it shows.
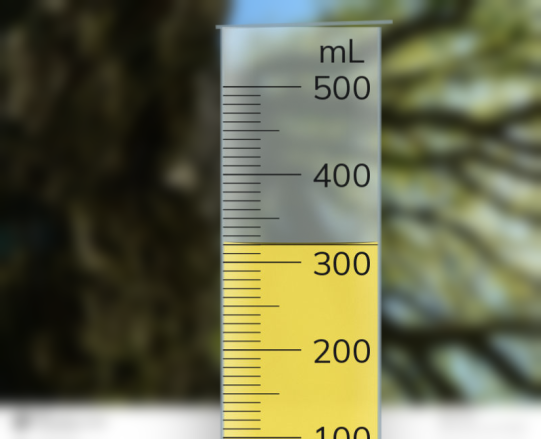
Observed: 320 mL
